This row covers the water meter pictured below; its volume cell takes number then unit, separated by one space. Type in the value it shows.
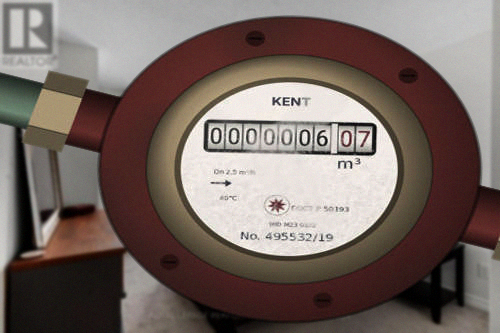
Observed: 6.07 m³
